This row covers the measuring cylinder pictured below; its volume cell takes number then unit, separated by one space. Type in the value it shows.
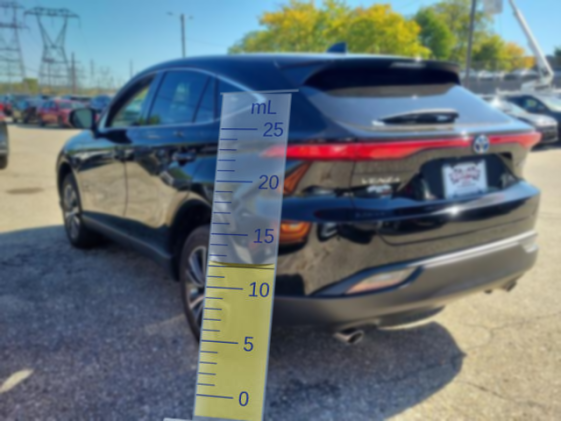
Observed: 12 mL
